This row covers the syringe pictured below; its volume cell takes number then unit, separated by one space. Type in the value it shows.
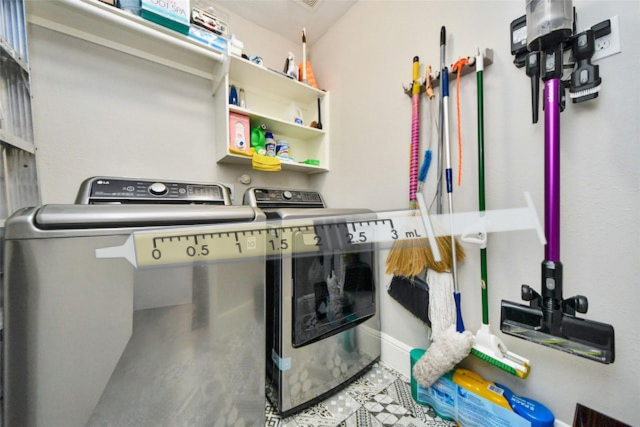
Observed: 2 mL
